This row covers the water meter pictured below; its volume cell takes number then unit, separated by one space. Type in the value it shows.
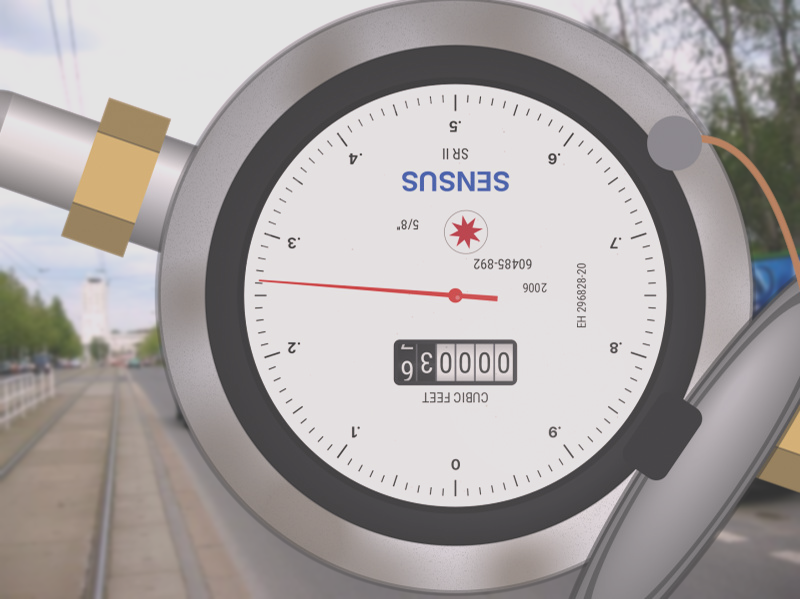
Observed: 36.26 ft³
